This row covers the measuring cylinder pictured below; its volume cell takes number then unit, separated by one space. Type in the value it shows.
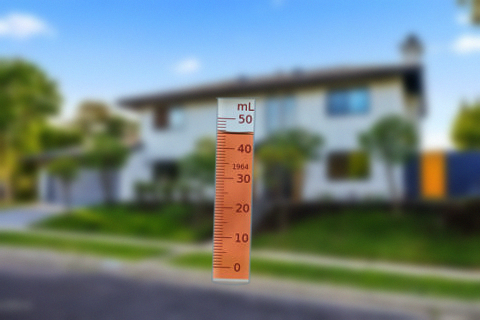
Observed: 45 mL
